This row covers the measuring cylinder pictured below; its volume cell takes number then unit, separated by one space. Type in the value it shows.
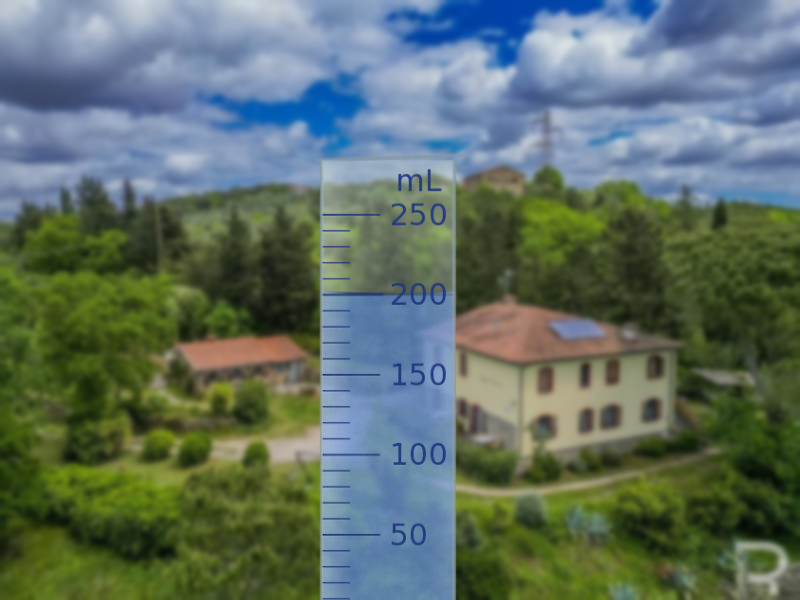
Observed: 200 mL
